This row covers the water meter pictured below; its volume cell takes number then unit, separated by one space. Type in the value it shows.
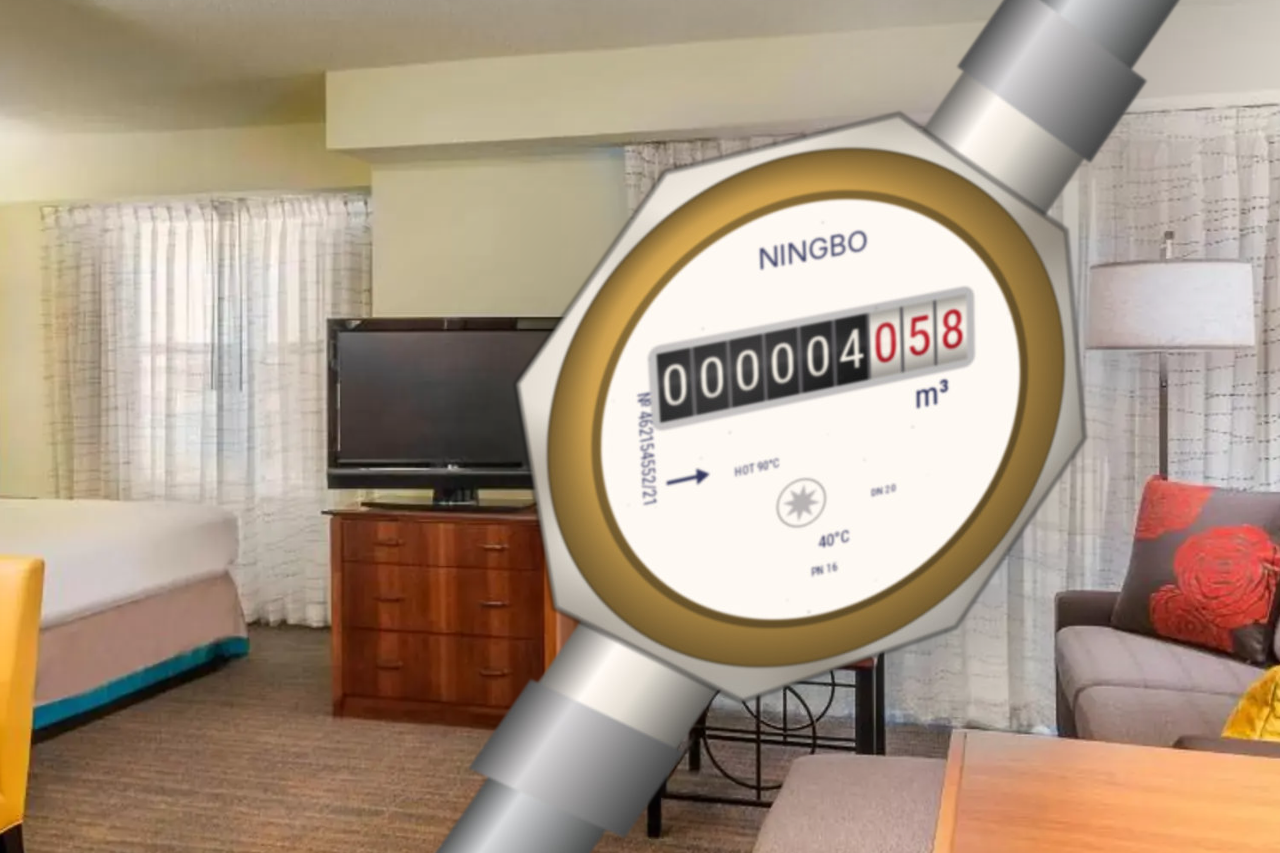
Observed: 4.058 m³
